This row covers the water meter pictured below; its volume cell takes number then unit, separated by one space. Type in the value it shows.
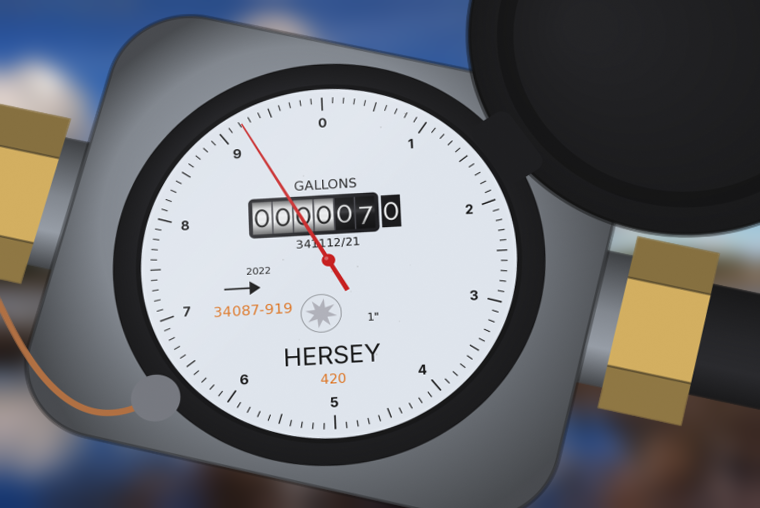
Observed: 69.2 gal
